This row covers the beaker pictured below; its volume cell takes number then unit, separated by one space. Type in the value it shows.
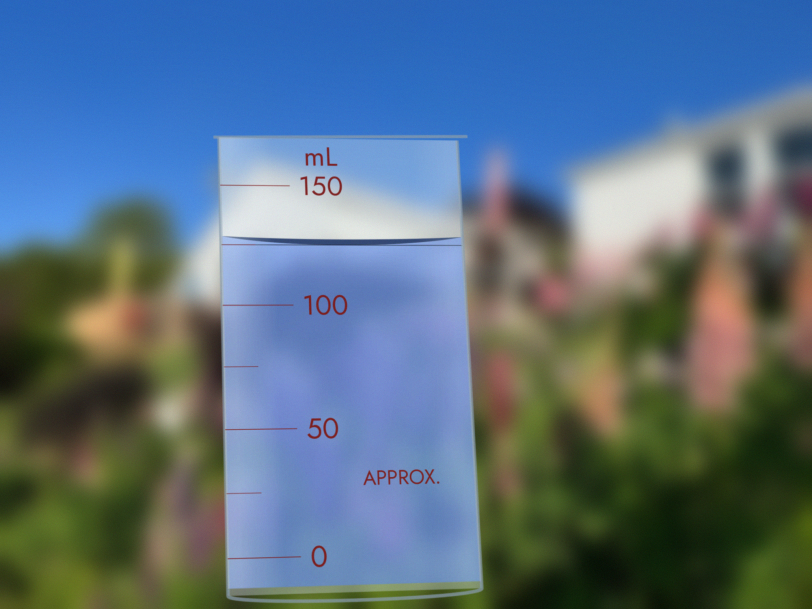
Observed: 125 mL
